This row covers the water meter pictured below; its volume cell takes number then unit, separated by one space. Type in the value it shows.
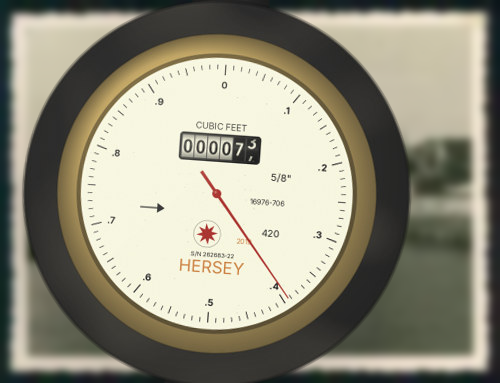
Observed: 73.39 ft³
